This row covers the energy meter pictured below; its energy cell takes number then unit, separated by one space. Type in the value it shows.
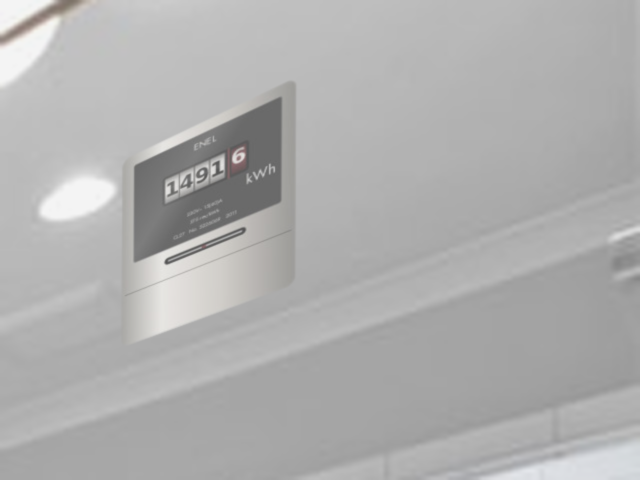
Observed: 1491.6 kWh
